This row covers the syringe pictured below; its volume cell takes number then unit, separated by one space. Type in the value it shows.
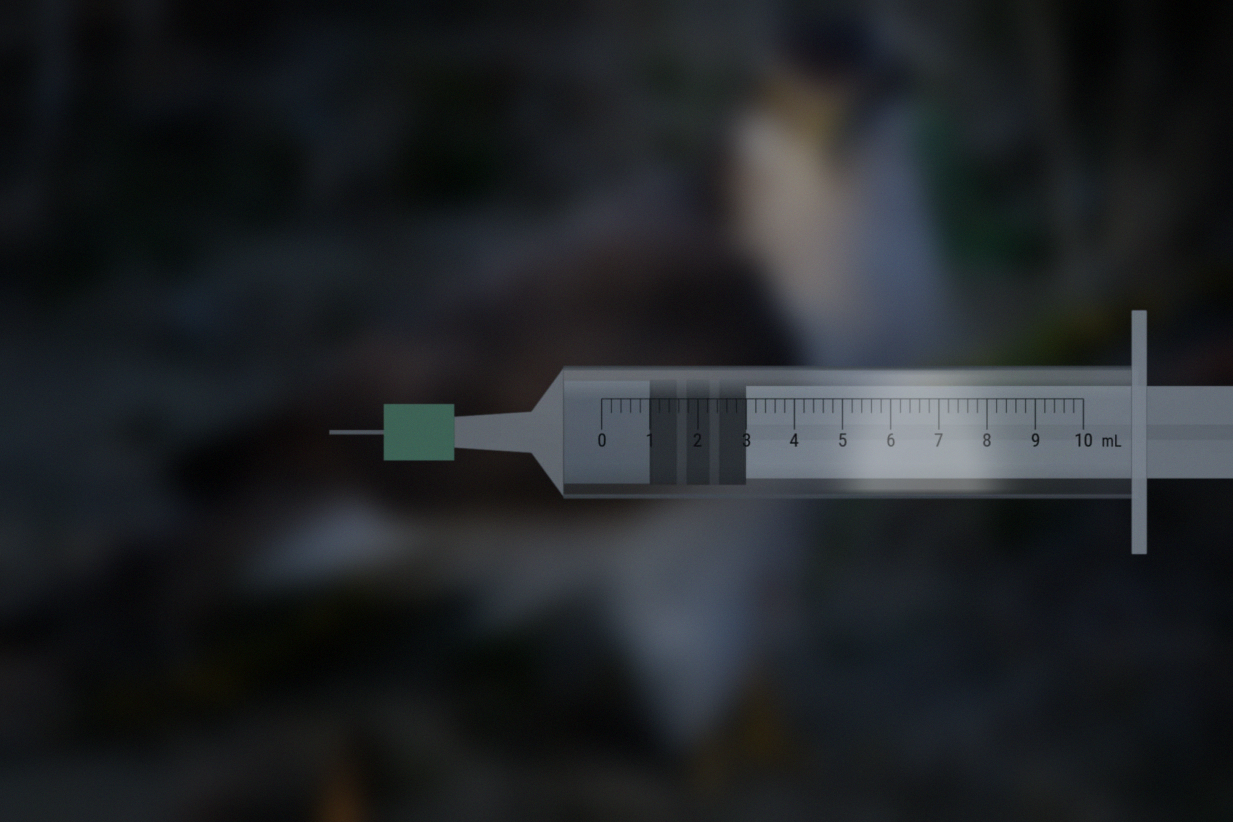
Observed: 1 mL
